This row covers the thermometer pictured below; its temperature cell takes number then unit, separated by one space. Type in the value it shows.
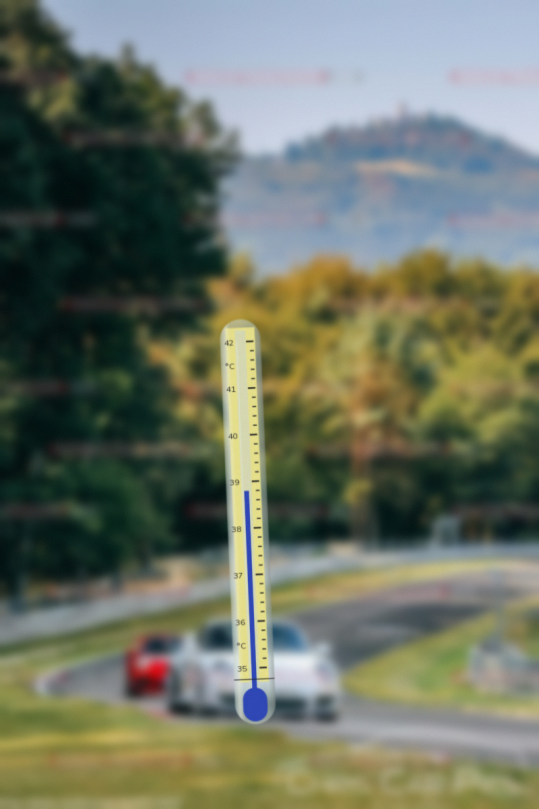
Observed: 38.8 °C
